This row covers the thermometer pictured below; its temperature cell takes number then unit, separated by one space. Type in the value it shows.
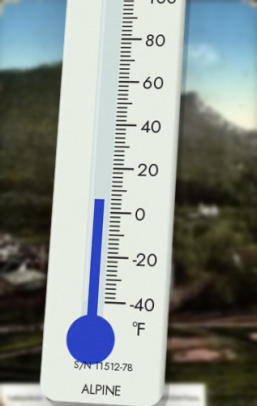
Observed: 6 °F
